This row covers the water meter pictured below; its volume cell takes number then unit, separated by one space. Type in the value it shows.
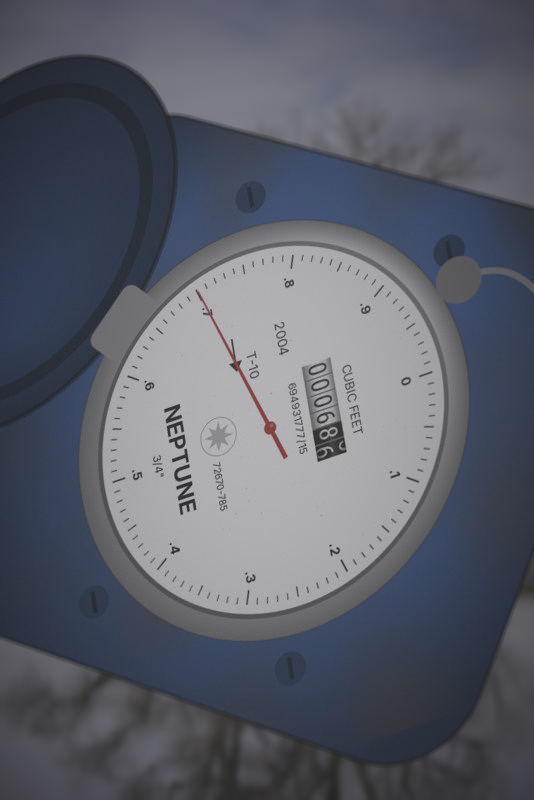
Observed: 685.70 ft³
